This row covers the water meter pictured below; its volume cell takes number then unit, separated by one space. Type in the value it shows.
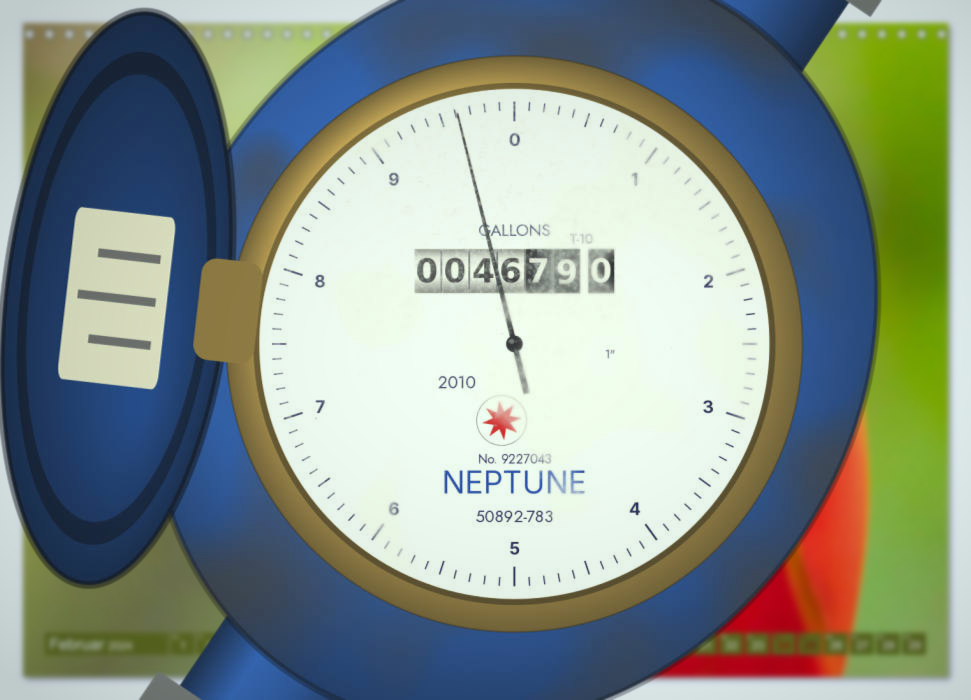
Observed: 46789.6 gal
